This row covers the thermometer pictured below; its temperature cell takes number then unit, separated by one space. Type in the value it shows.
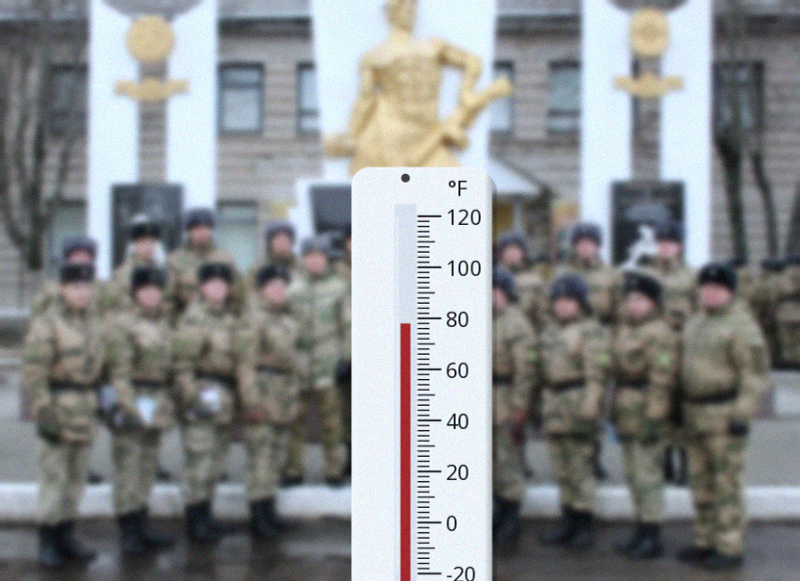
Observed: 78 °F
